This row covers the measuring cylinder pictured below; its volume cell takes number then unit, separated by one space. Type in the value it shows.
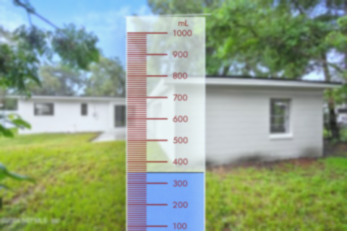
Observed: 350 mL
